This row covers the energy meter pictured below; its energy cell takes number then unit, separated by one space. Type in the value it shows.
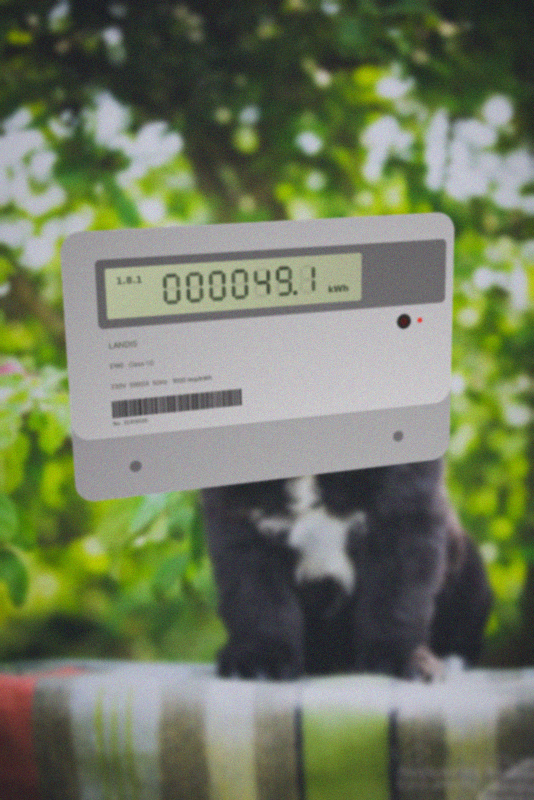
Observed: 49.1 kWh
